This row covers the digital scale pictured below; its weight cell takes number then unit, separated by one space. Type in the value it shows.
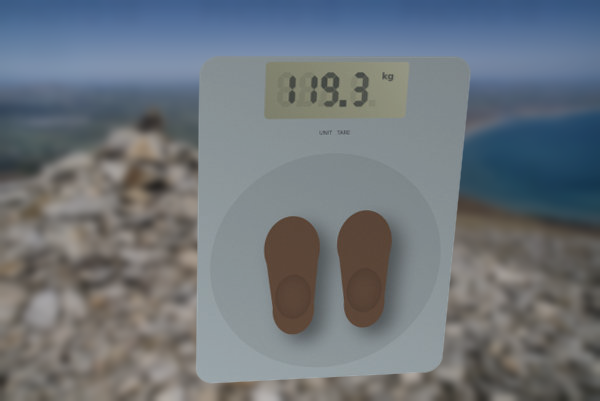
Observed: 119.3 kg
